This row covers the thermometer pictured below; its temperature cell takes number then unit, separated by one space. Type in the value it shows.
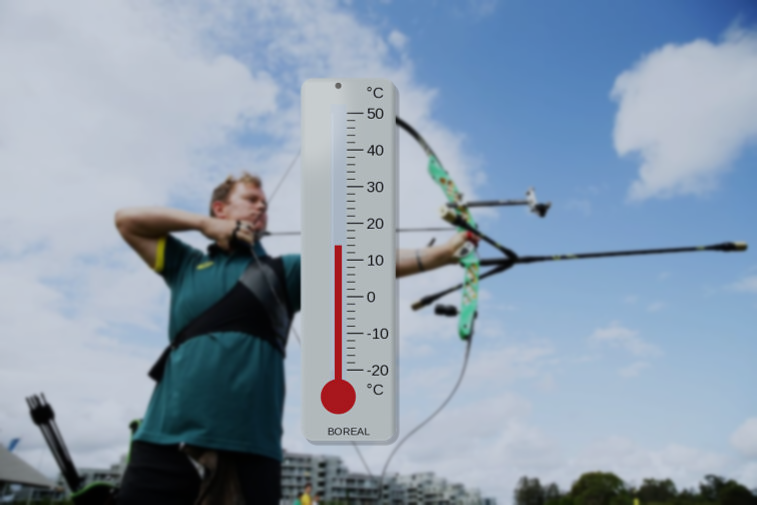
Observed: 14 °C
